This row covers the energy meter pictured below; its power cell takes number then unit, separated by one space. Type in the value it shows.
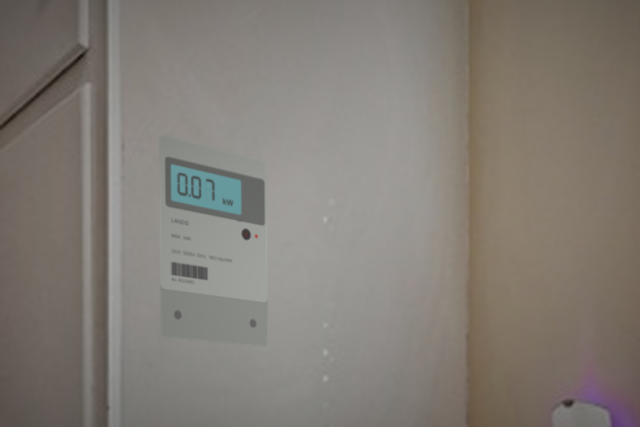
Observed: 0.07 kW
